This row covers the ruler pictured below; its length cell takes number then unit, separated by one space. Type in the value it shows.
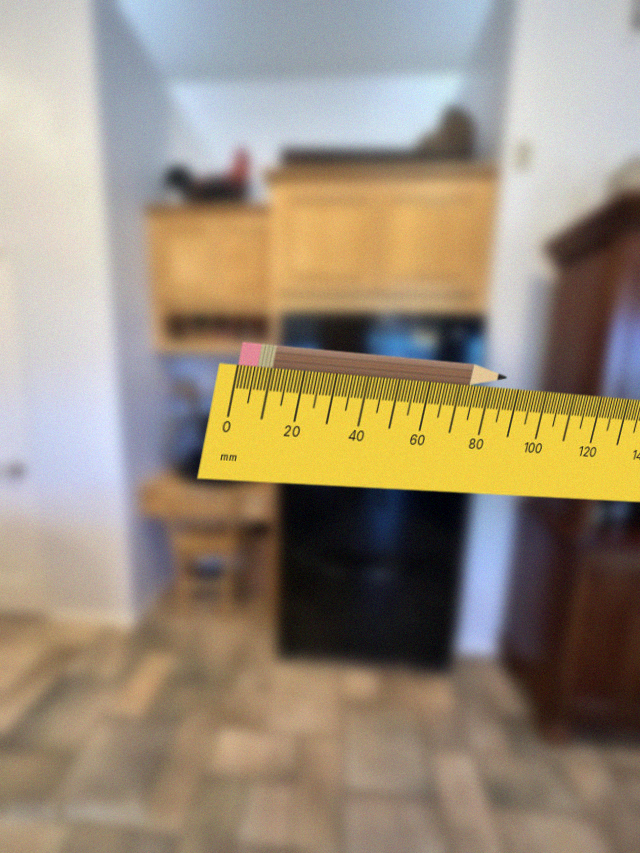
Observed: 85 mm
